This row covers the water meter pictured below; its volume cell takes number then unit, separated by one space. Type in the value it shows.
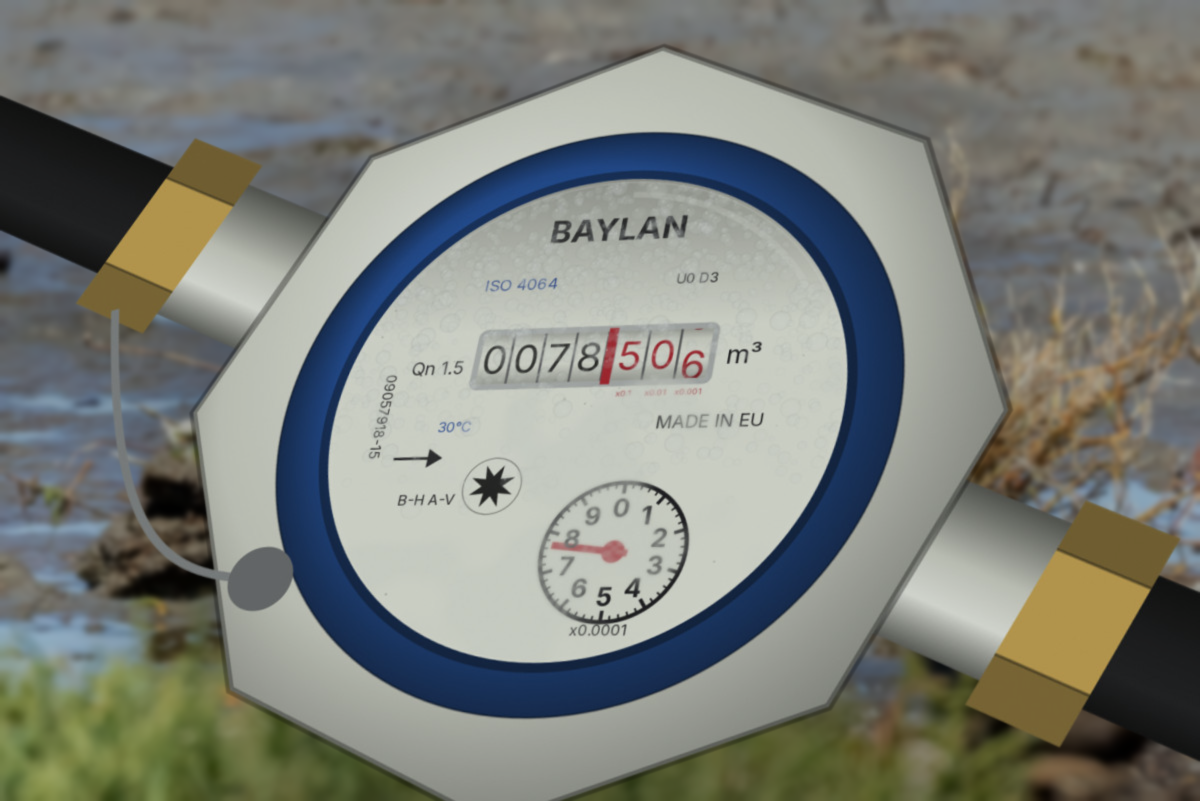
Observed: 78.5057 m³
